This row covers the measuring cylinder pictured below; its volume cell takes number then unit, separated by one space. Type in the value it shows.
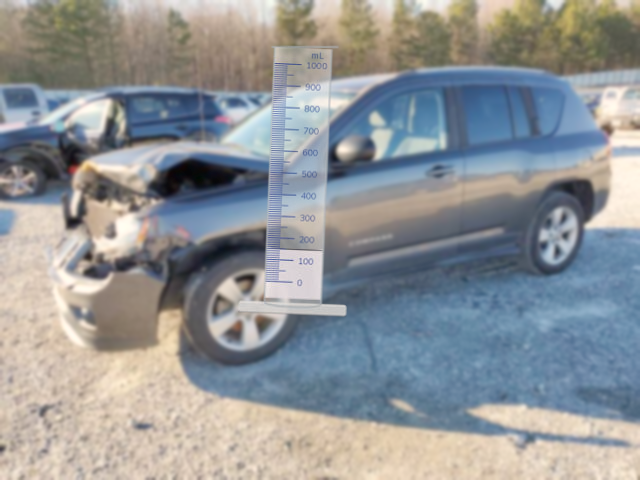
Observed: 150 mL
